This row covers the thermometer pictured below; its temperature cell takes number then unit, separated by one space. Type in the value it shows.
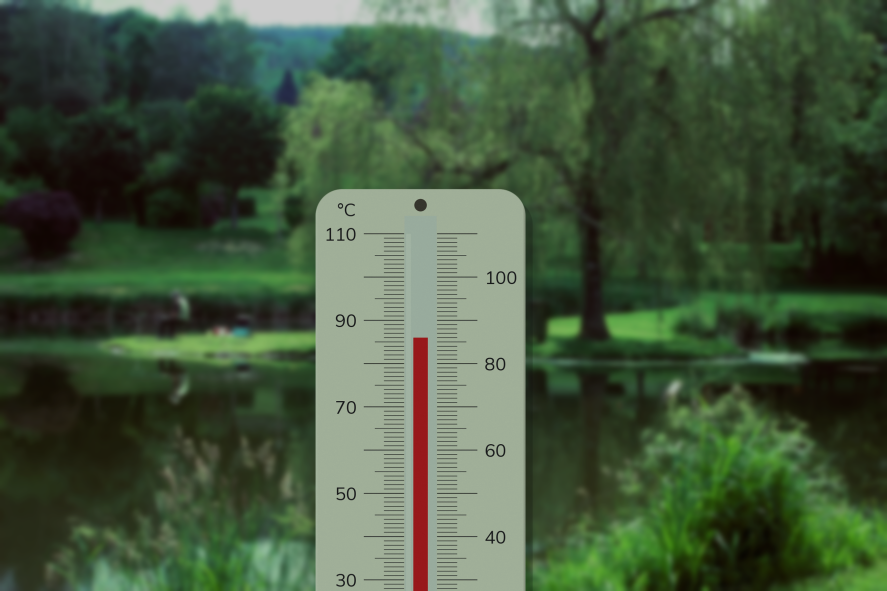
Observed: 86 °C
